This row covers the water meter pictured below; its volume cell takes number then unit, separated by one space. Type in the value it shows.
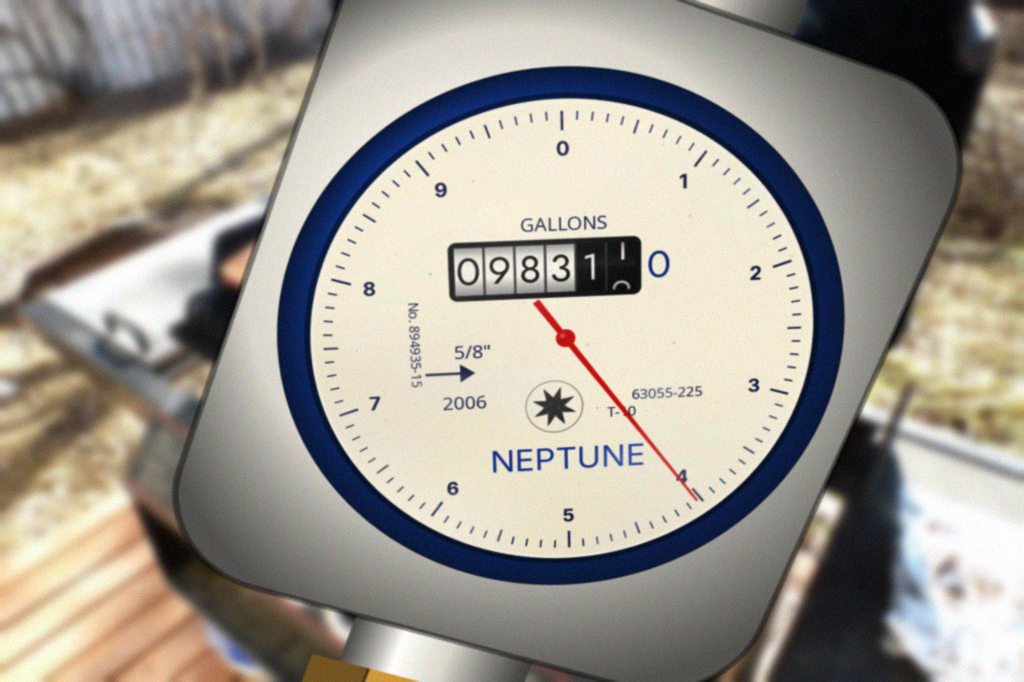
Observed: 983114.0 gal
